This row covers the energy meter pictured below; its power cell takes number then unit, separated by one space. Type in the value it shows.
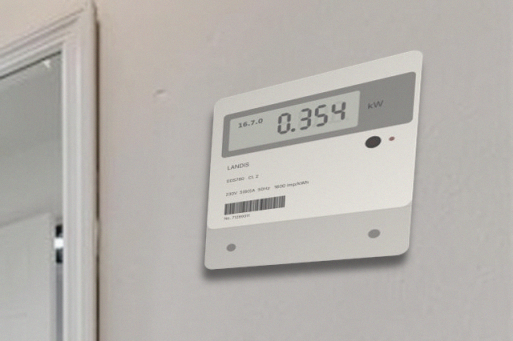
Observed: 0.354 kW
